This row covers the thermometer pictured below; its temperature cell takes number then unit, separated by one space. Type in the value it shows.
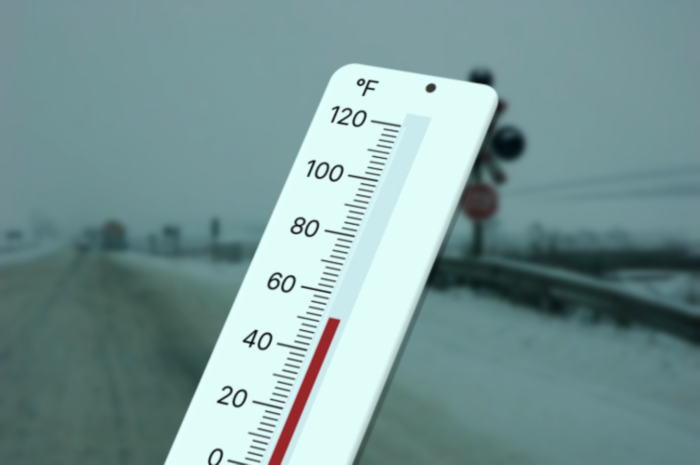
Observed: 52 °F
